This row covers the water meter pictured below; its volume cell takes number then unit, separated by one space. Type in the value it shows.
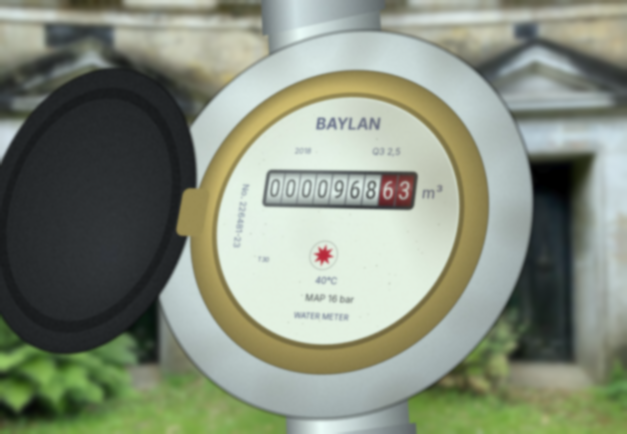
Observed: 968.63 m³
